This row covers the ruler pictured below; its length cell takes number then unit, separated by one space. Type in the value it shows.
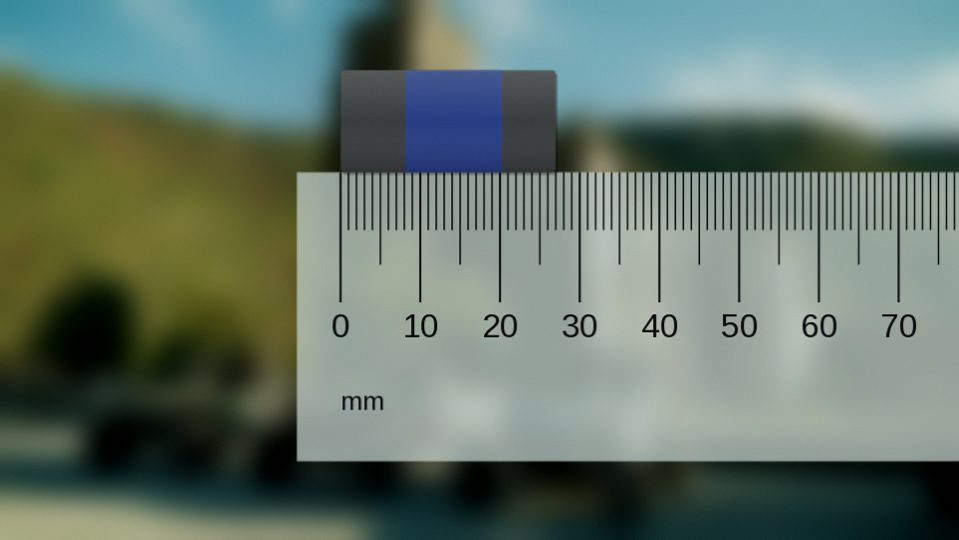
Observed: 27 mm
